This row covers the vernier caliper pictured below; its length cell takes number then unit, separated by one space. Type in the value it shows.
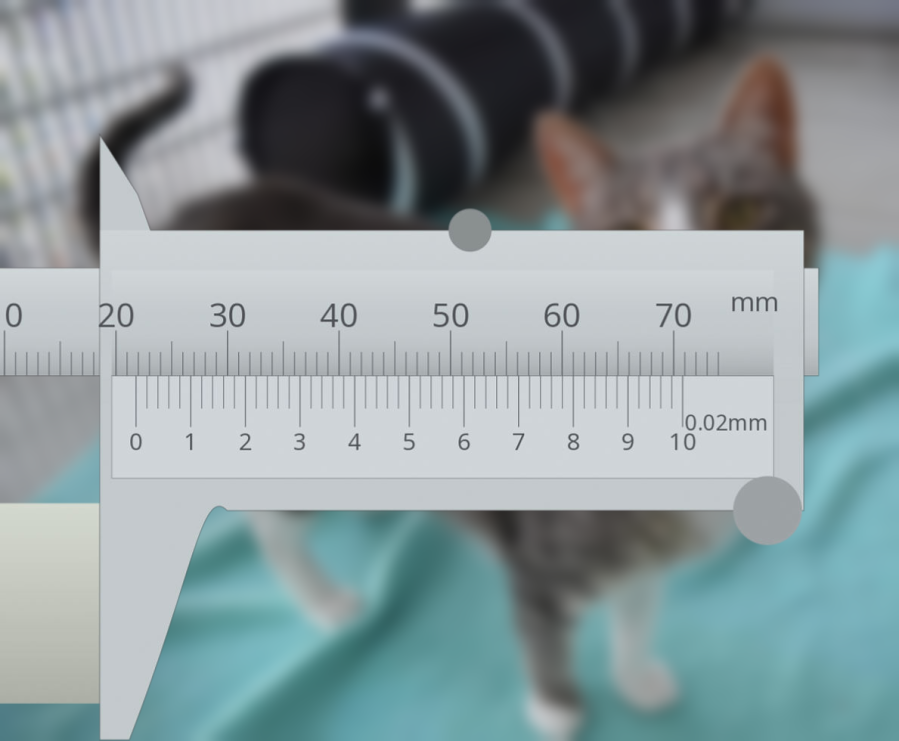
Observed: 21.8 mm
